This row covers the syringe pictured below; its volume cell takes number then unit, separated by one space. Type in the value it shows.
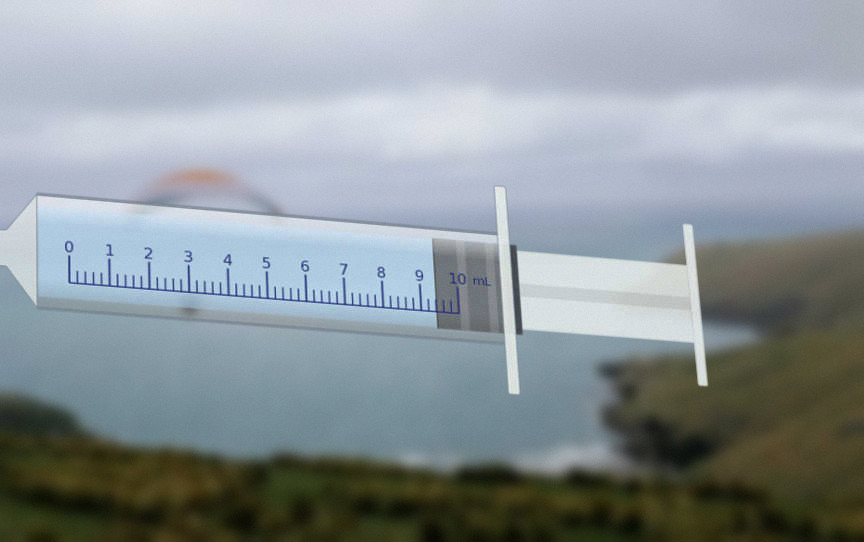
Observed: 9.4 mL
